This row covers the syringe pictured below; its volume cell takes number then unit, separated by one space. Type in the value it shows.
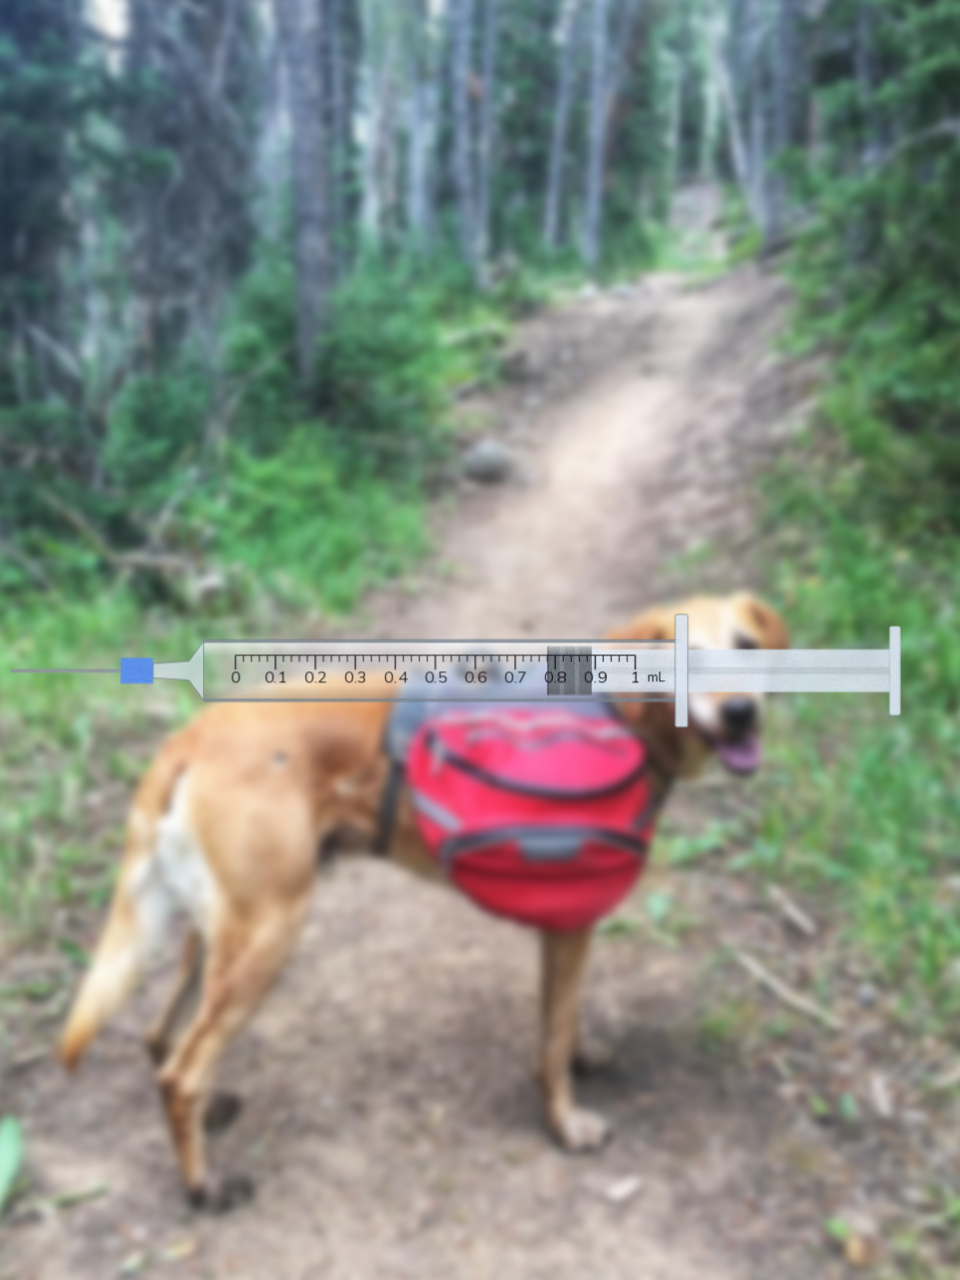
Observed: 0.78 mL
